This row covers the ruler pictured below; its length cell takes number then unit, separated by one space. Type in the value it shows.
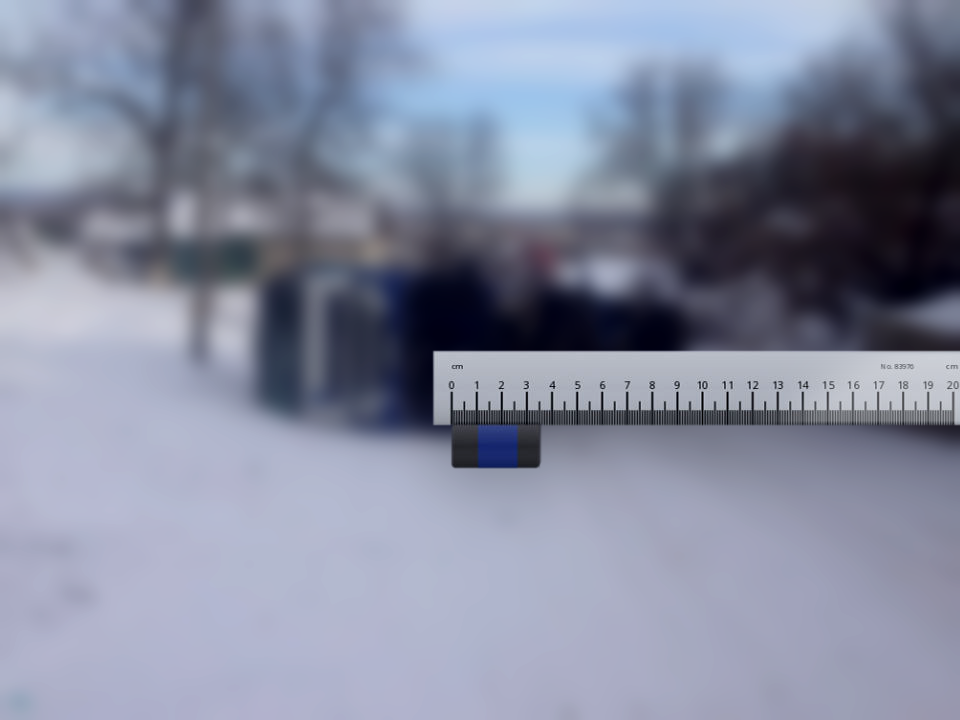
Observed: 3.5 cm
